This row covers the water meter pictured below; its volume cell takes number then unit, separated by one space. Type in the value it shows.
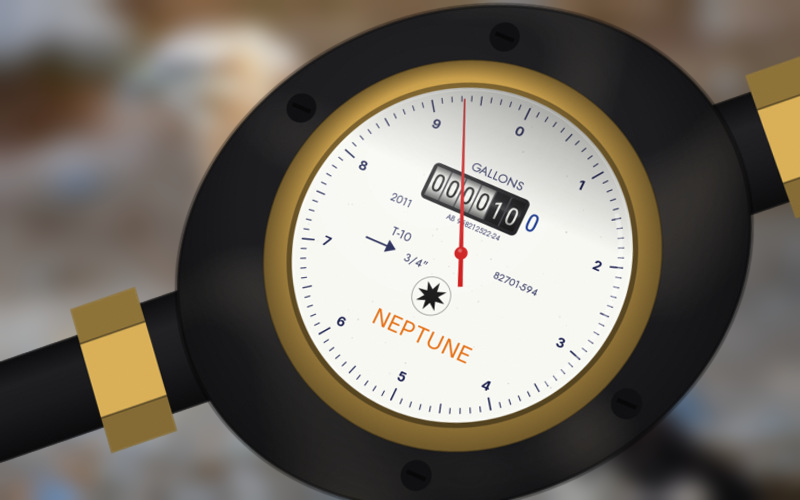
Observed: 99.3 gal
